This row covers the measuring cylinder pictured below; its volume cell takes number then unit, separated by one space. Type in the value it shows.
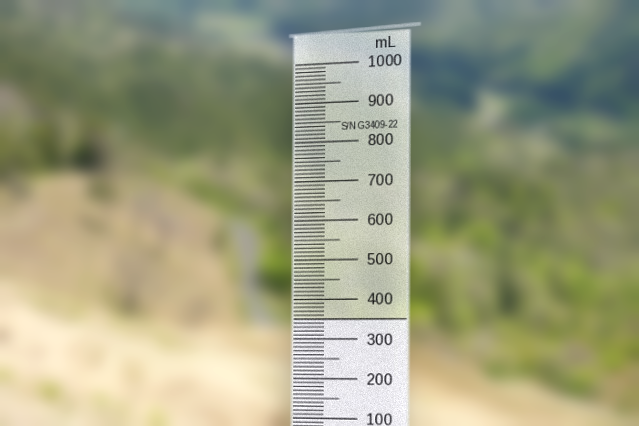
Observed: 350 mL
